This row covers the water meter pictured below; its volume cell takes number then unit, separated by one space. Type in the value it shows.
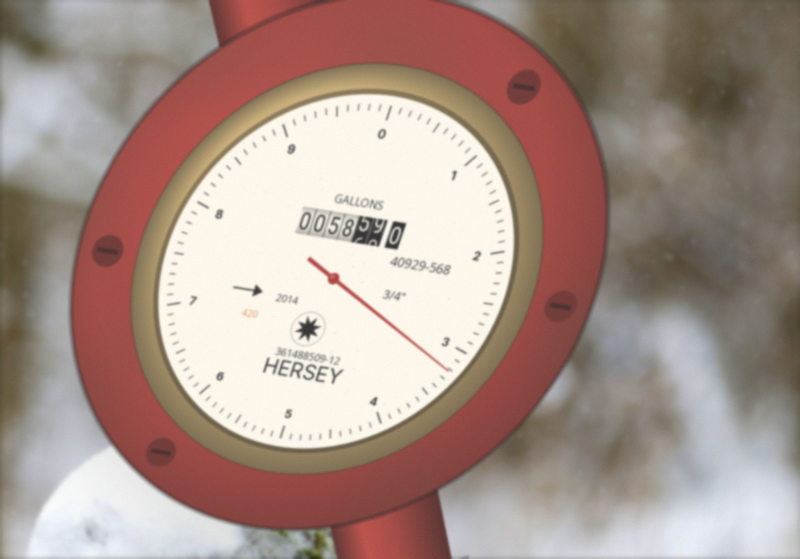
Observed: 58593.2 gal
